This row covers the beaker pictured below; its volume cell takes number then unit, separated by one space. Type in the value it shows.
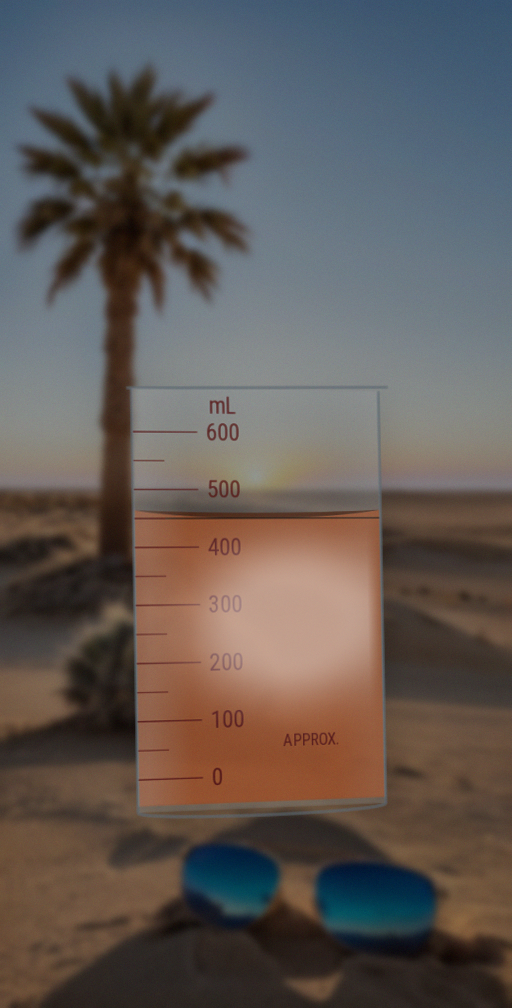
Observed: 450 mL
